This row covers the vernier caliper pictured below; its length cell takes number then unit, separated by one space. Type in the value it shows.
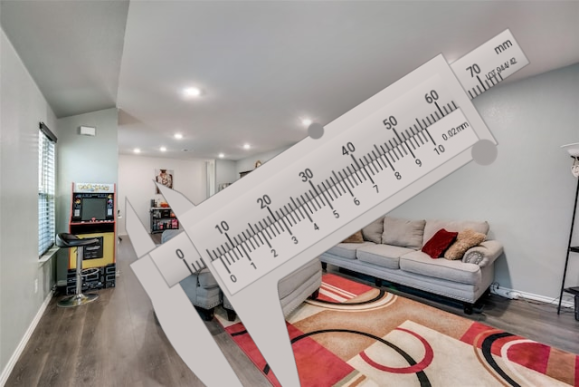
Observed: 6.5 mm
